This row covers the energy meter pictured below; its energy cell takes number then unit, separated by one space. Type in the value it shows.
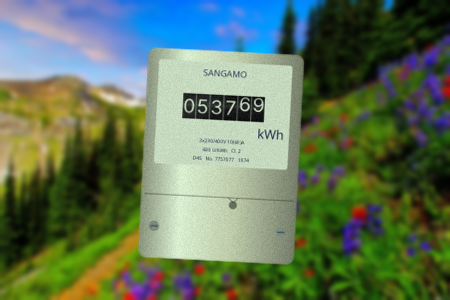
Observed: 53769 kWh
